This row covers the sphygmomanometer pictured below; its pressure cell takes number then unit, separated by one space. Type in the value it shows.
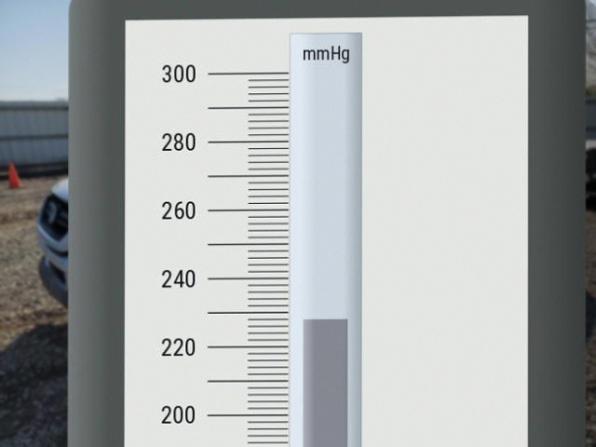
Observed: 228 mmHg
